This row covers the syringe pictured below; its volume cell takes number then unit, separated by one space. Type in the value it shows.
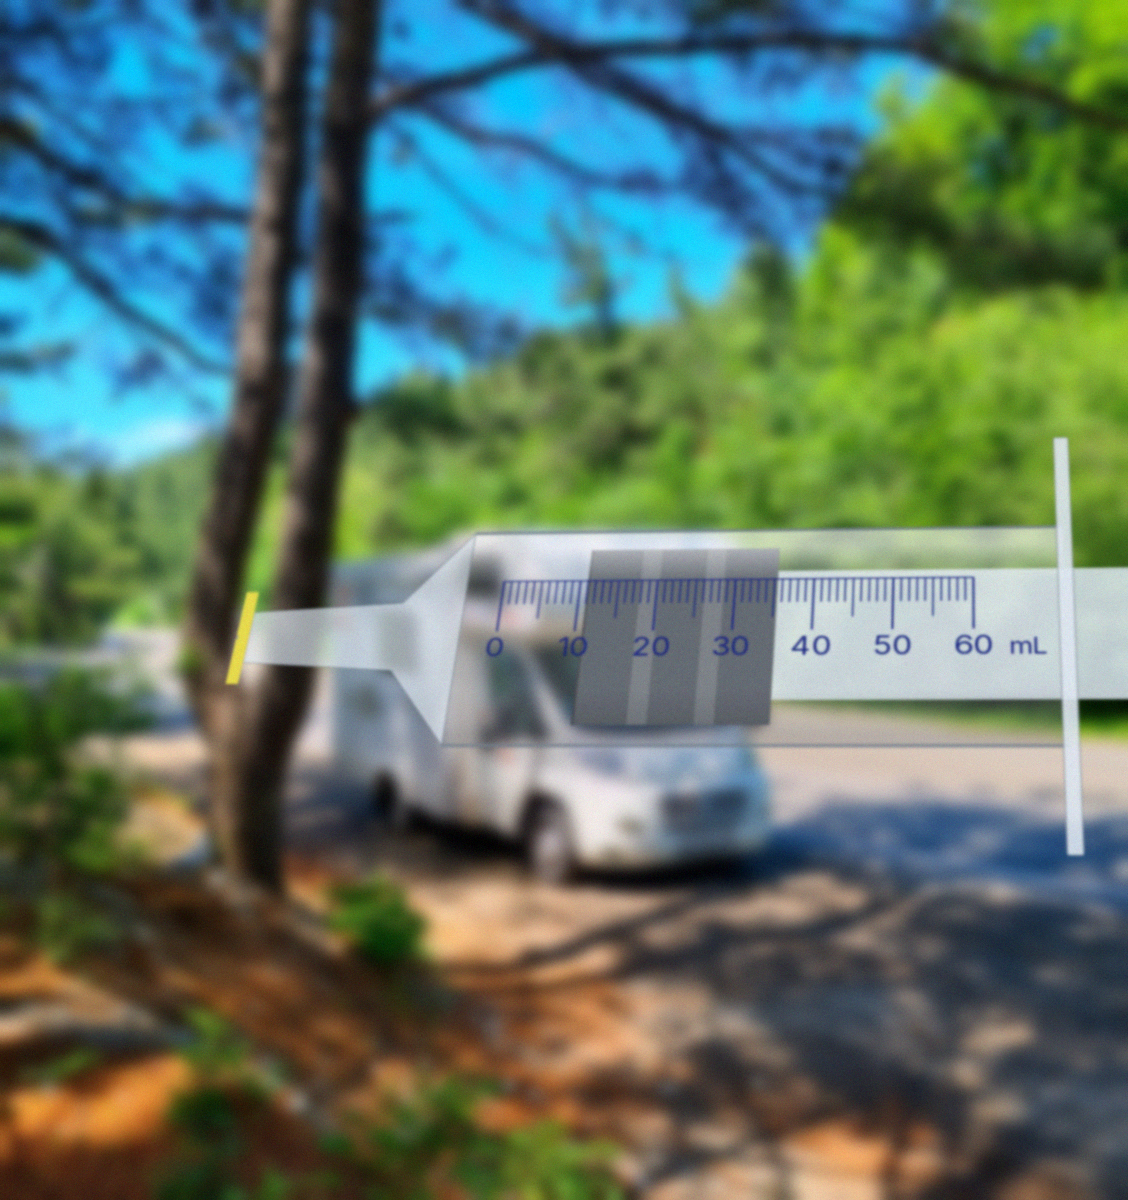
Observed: 11 mL
